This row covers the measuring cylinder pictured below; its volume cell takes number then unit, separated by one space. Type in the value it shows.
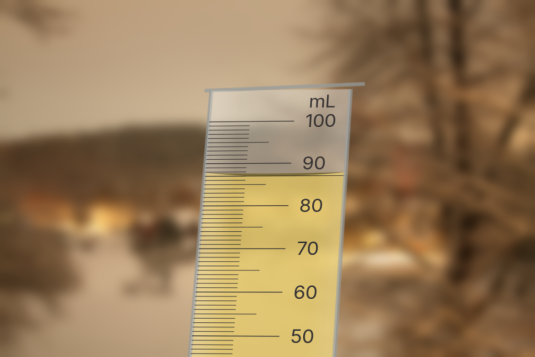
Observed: 87 mL
